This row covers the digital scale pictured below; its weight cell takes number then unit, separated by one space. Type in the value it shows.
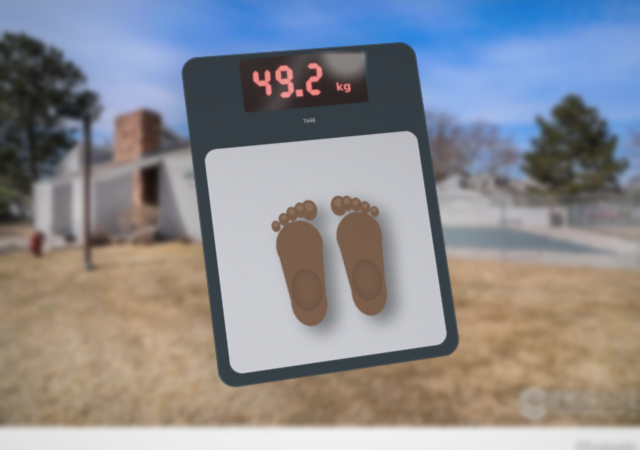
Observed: 49.2 kg
